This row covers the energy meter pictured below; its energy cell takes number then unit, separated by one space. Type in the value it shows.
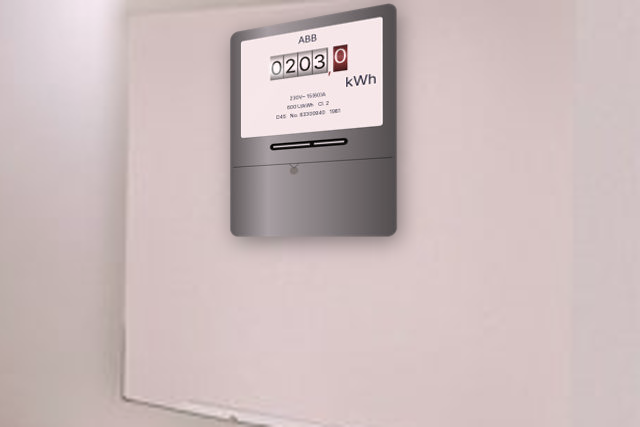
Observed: 203.0 kWh
